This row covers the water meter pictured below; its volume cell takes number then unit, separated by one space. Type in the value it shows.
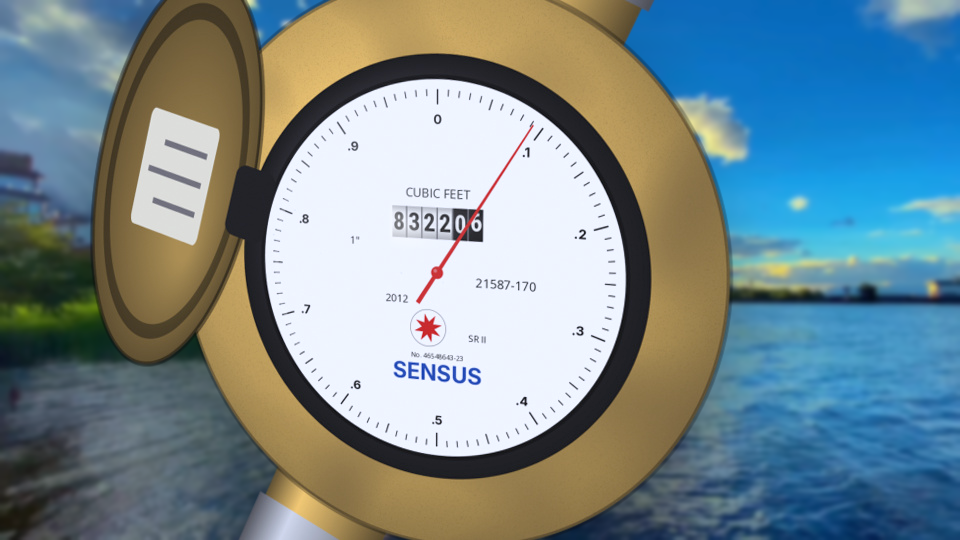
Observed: 832206.09 ft³
